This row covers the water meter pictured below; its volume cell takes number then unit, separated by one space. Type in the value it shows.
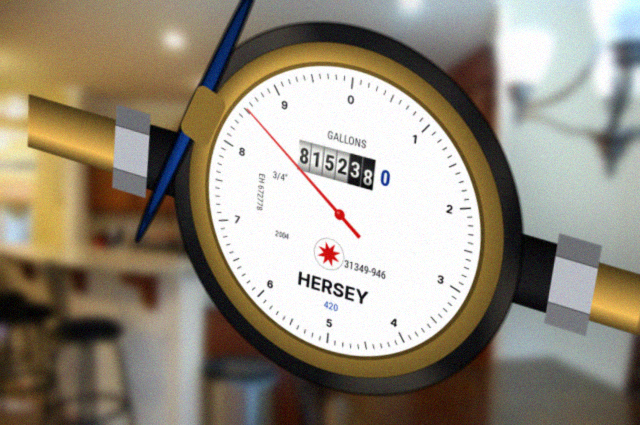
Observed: 8152378.5 gal
